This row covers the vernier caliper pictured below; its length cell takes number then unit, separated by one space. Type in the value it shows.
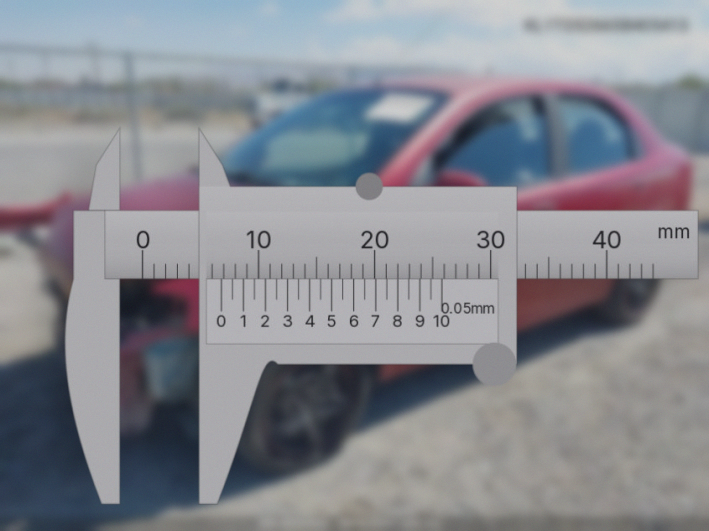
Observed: 6.8 mm
